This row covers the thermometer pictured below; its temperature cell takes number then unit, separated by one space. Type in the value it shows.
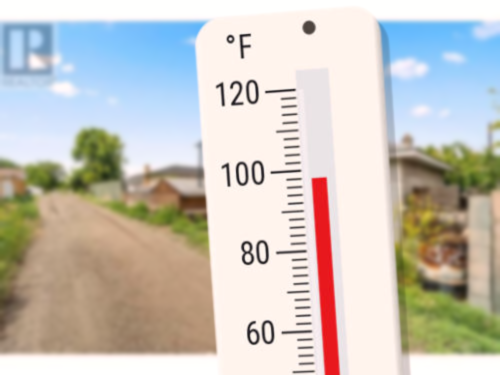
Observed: 98 °F
